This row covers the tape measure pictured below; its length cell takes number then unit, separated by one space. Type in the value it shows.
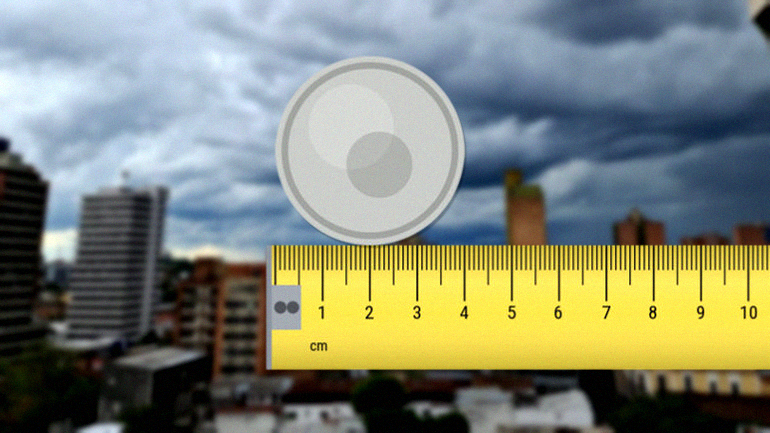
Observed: 4 cm
